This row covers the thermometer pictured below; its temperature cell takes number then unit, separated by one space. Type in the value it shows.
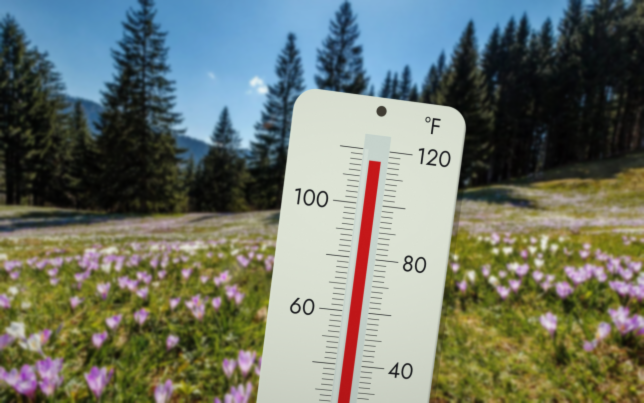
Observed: 116 °F
